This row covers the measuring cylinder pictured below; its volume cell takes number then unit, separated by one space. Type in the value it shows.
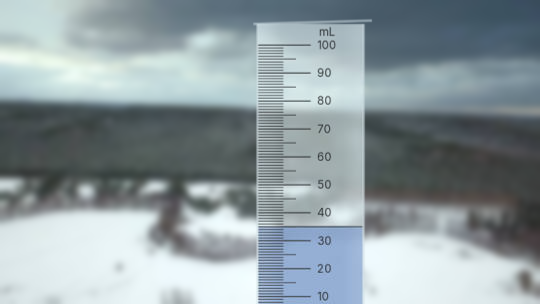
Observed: 35 mL
